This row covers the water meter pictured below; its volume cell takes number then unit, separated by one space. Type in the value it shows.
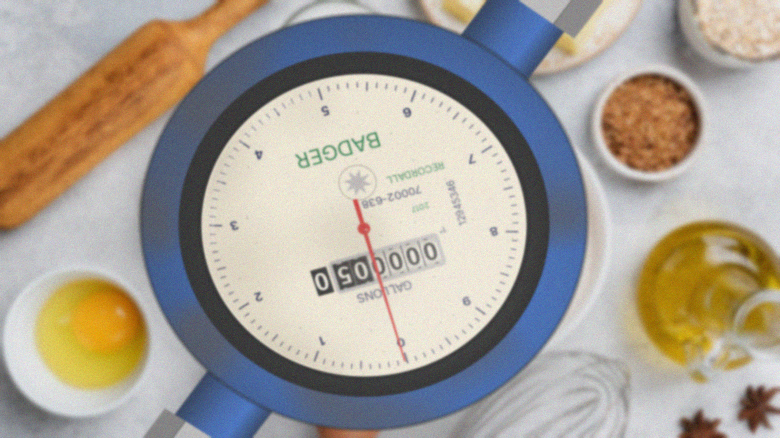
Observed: 50.0 gal
